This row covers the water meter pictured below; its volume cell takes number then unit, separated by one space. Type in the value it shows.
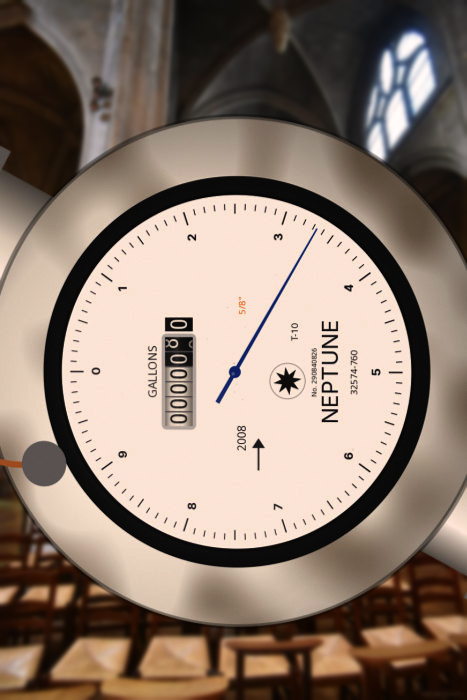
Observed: 83.3 gal
